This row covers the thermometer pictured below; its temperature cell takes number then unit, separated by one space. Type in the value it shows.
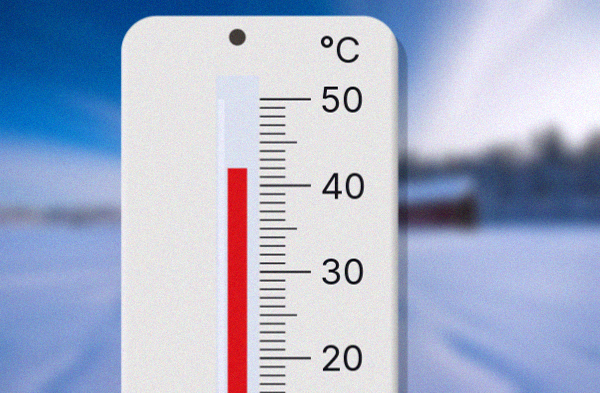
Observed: 42 °C
